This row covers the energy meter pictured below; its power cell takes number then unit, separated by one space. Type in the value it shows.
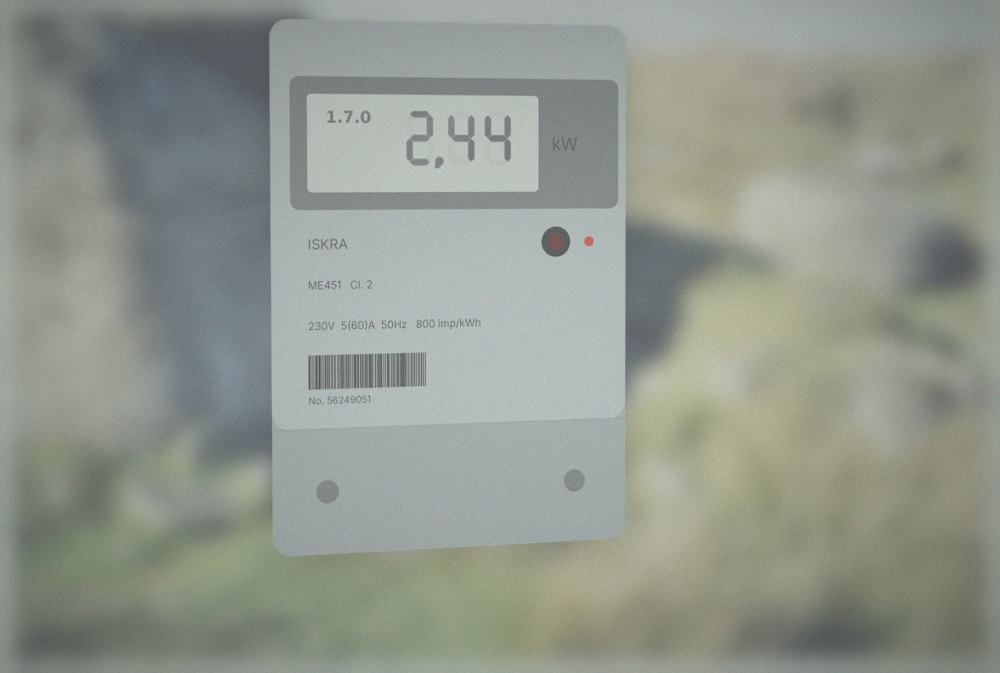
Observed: 2.44 kW
